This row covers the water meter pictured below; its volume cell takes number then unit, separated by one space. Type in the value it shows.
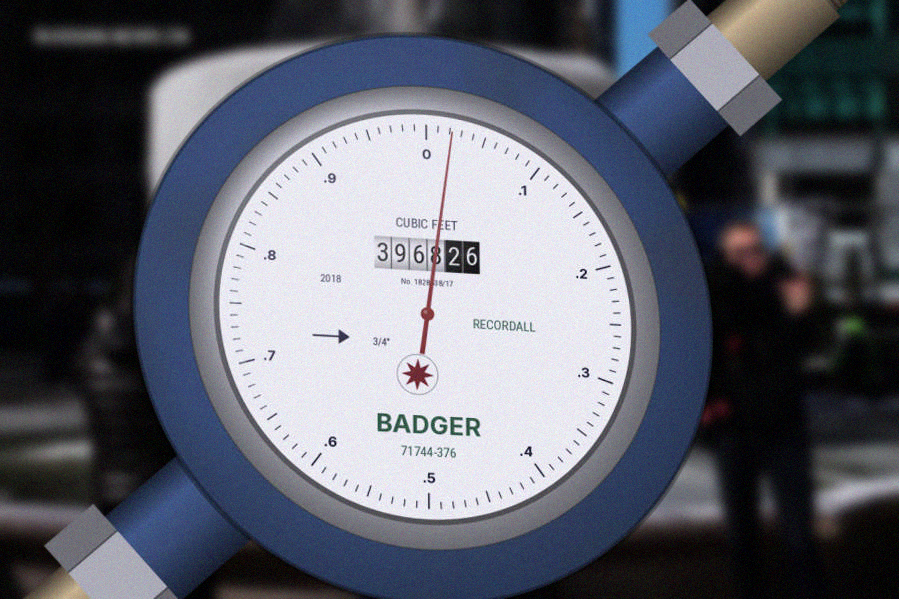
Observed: 396826.02 ft³
